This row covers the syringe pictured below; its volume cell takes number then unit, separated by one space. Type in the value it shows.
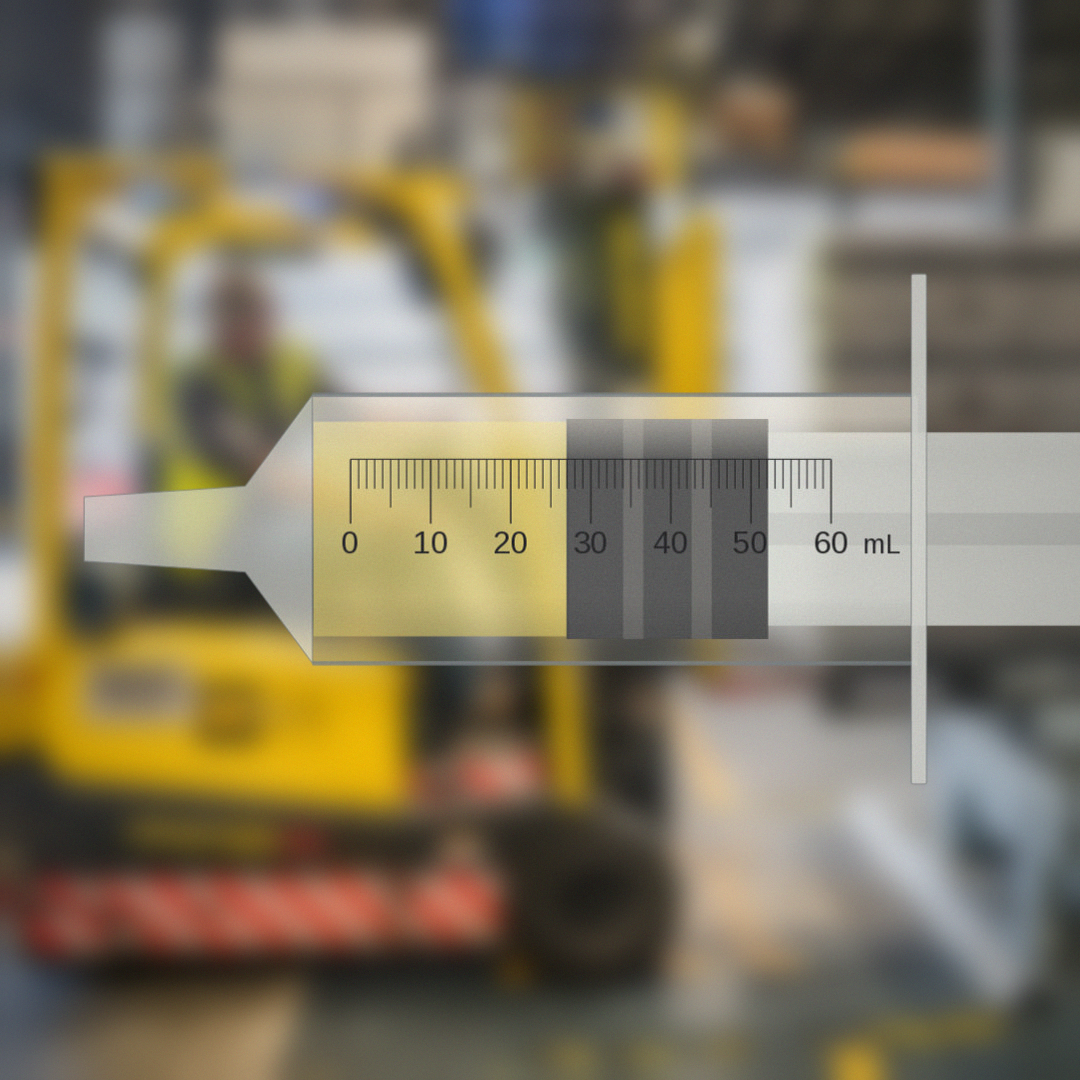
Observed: 27 mL
